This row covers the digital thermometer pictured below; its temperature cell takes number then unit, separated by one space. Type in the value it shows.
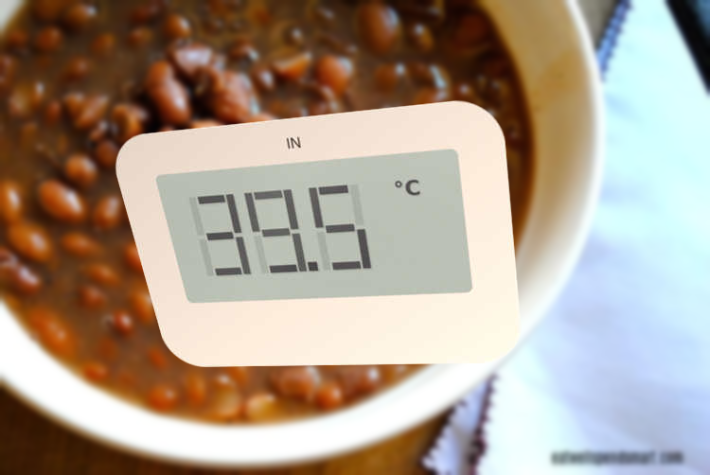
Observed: 39.5 °C
